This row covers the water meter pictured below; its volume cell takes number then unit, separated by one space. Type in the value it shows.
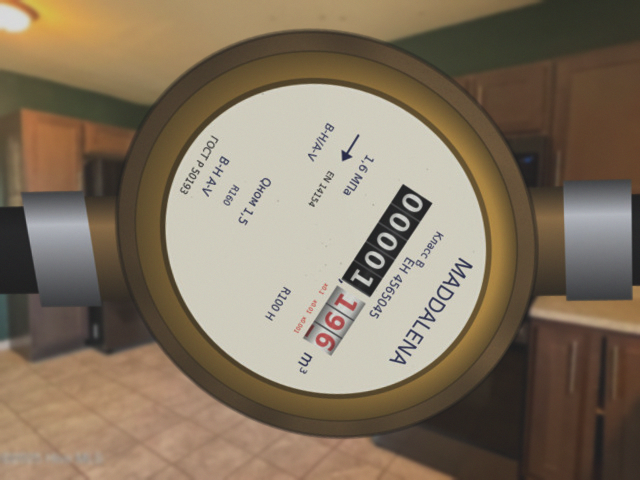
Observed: 1.196 m³
